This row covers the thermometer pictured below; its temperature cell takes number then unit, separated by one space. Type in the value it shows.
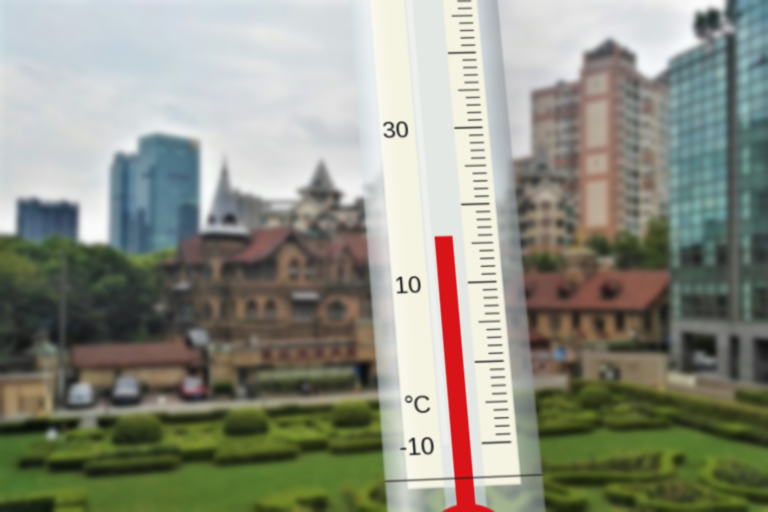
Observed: 16 °C
